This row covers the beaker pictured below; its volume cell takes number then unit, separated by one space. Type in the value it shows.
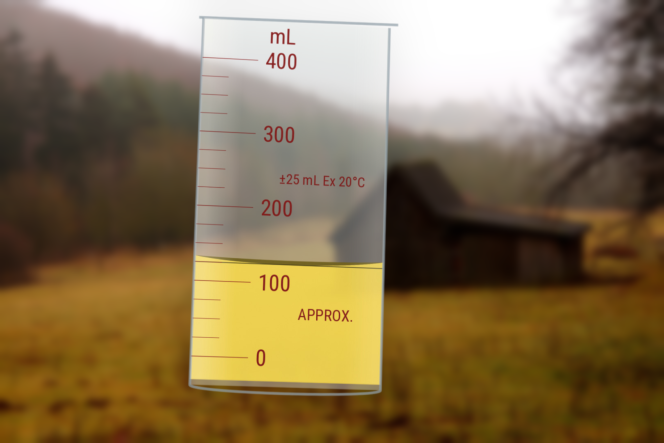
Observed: 125 mL
